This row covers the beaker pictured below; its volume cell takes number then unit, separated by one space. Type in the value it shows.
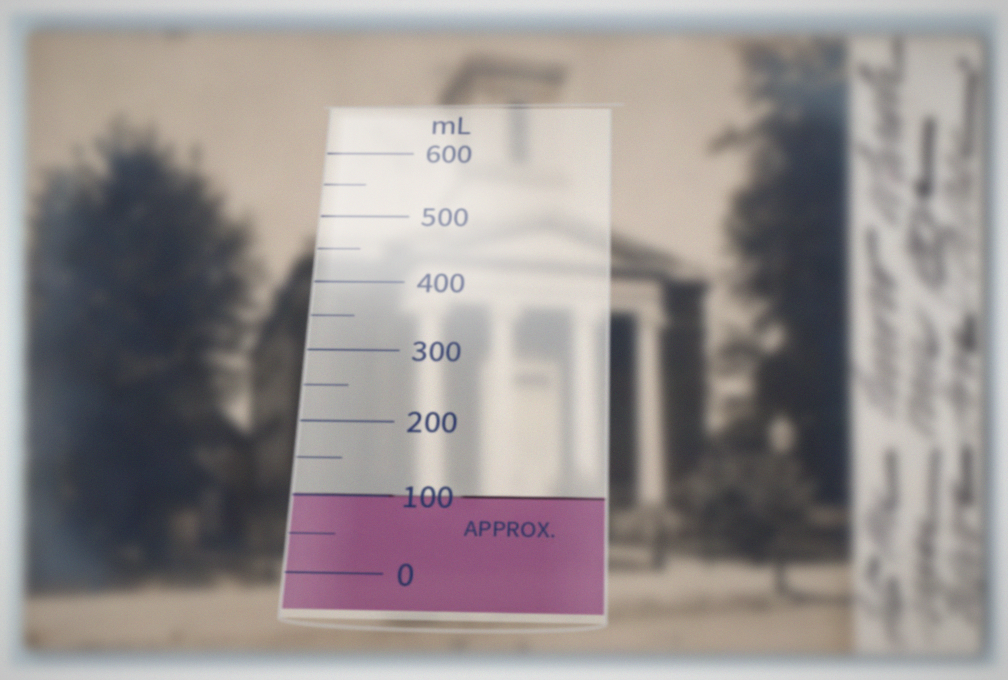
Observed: 100 mL
